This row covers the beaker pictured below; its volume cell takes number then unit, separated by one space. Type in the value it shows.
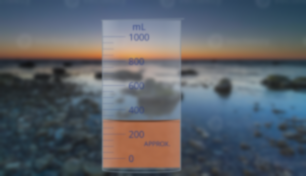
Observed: 300 mL
